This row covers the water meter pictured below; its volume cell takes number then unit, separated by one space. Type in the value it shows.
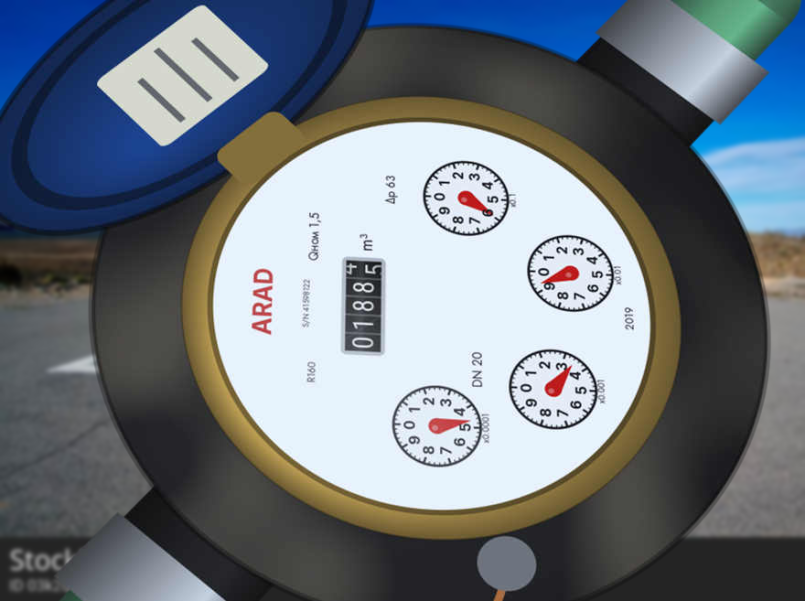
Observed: 1884.5934 m³
